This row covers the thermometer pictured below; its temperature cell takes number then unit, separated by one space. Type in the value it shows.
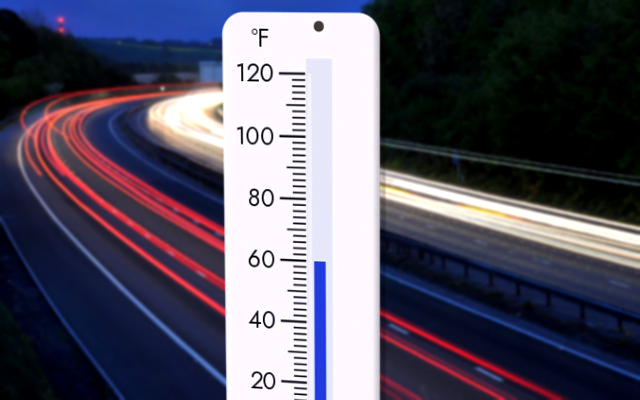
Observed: 60 °F
